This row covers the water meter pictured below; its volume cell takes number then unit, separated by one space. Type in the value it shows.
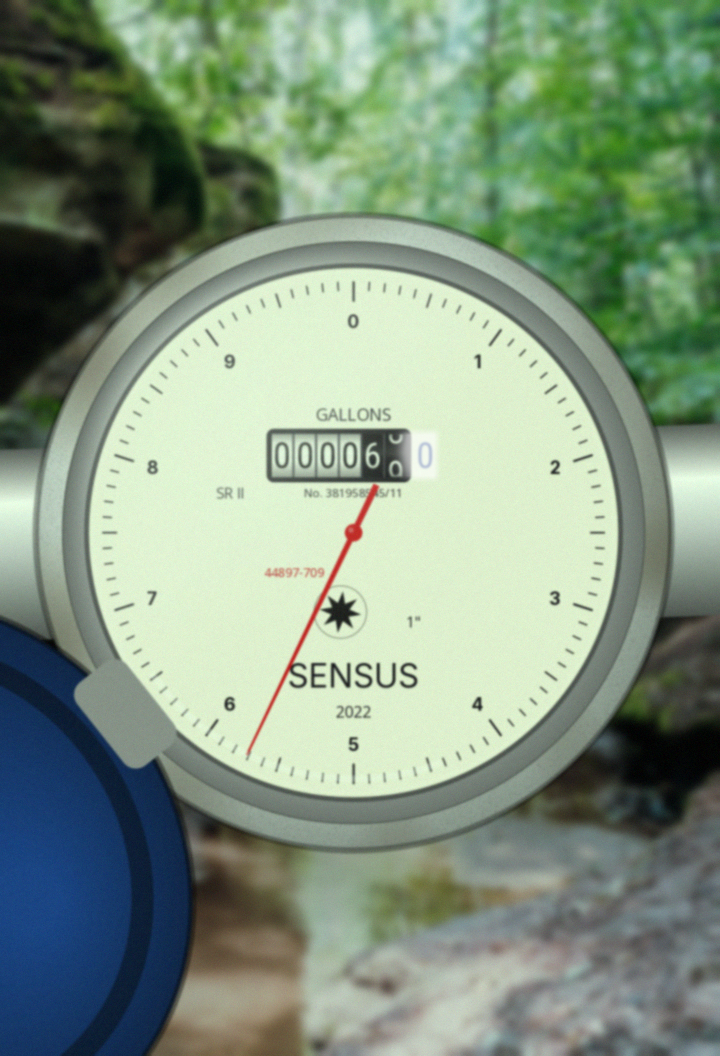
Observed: 685.7 gal
